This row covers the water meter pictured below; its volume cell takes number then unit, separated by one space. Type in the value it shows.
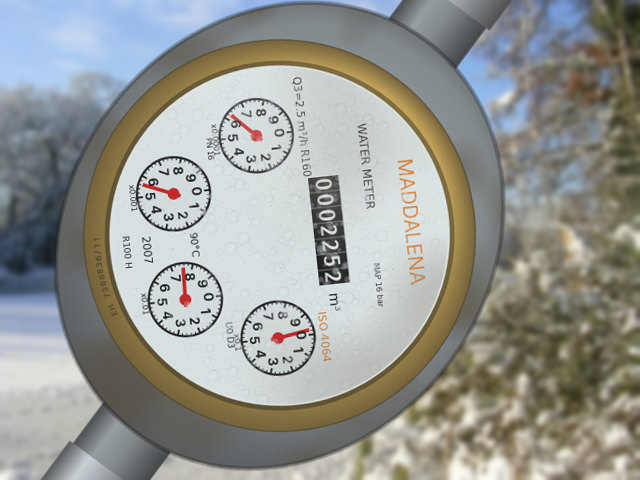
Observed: 2251.9756 m³
